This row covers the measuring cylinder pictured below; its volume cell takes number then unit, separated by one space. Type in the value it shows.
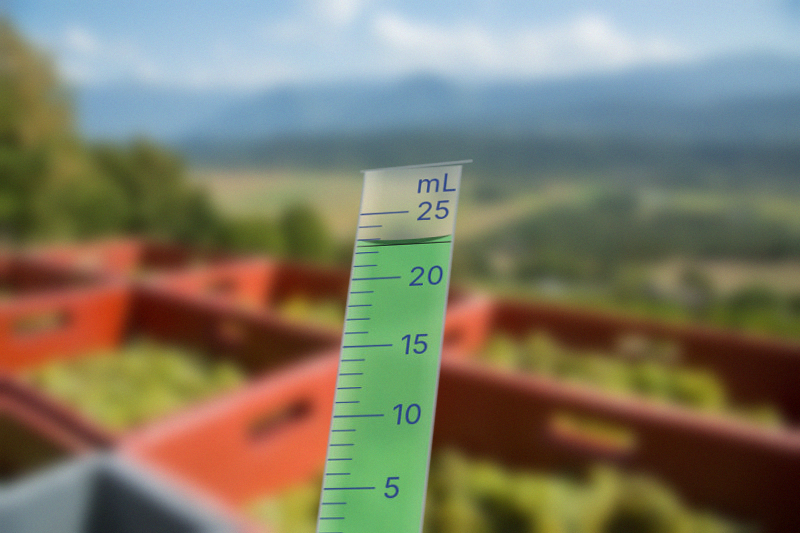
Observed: 22.5 mL
